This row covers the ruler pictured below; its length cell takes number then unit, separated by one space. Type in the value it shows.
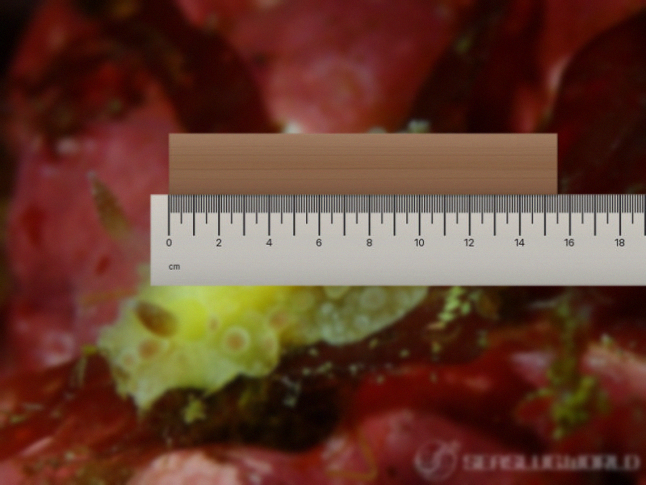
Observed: 15.5 cm
